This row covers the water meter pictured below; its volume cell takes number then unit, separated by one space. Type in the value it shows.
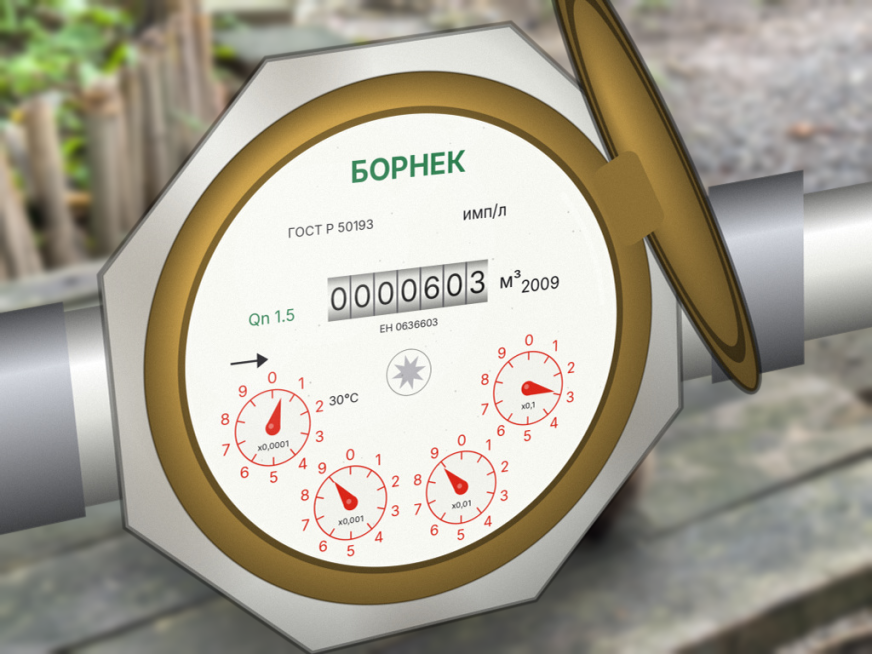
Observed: 603.2890 m³
